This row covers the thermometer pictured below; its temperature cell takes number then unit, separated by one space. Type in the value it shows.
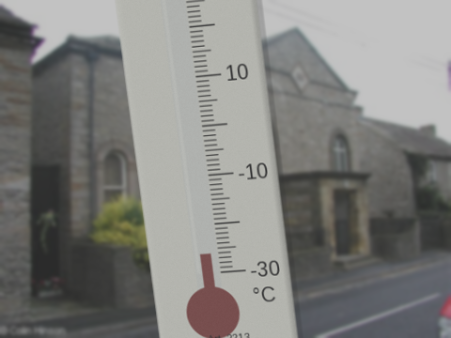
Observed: -26 °C
